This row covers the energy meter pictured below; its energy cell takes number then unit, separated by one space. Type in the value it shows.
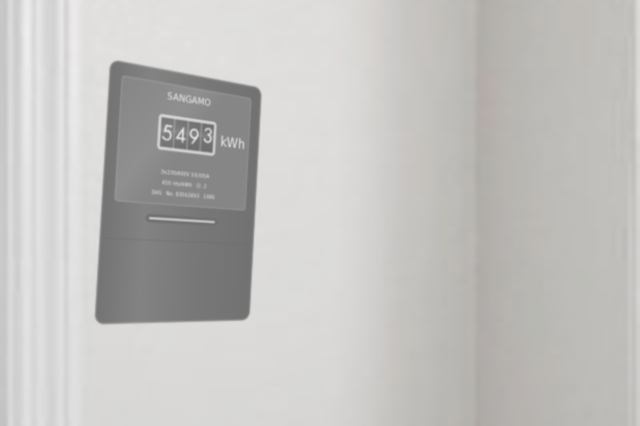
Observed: 5493 kWh
